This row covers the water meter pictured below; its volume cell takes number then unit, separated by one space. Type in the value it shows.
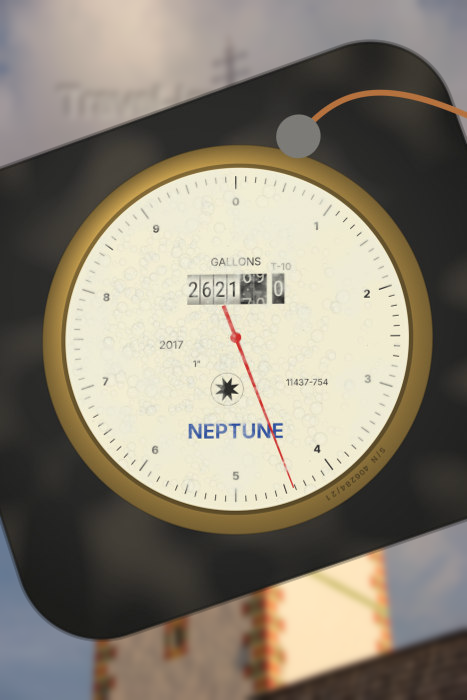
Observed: 2621694.4 gal
